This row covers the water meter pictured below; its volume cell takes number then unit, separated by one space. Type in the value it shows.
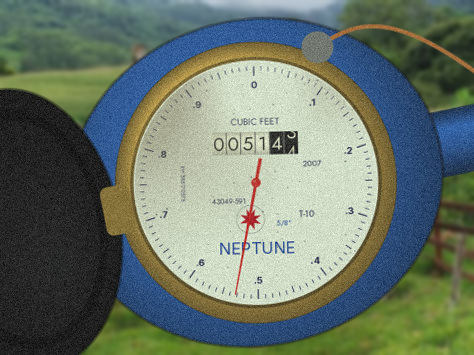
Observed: 5143.53 ft³
